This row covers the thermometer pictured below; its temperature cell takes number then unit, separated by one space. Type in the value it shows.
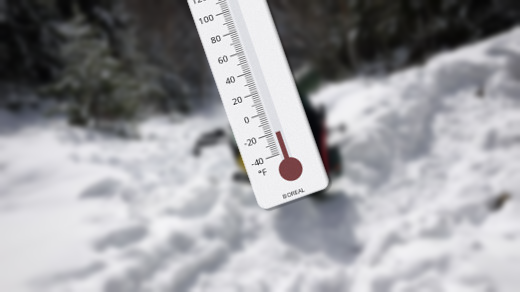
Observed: -20 °F
